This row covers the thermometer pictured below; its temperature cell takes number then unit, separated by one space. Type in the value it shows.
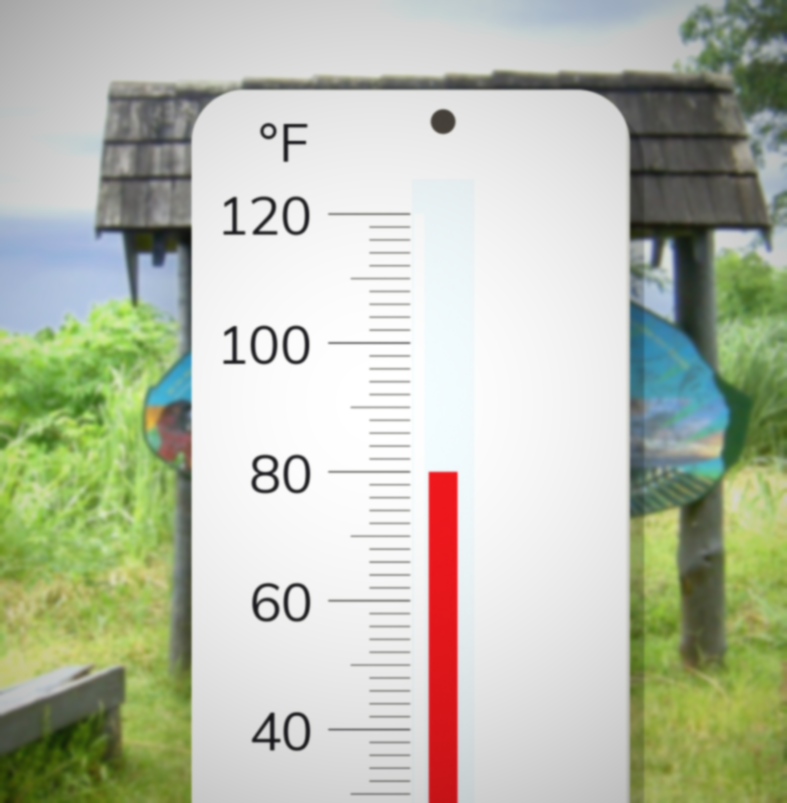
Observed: 80 °F
